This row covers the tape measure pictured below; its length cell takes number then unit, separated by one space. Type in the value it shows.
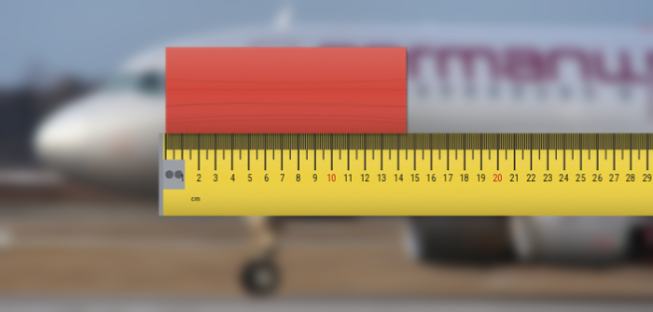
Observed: 14.5 cm
